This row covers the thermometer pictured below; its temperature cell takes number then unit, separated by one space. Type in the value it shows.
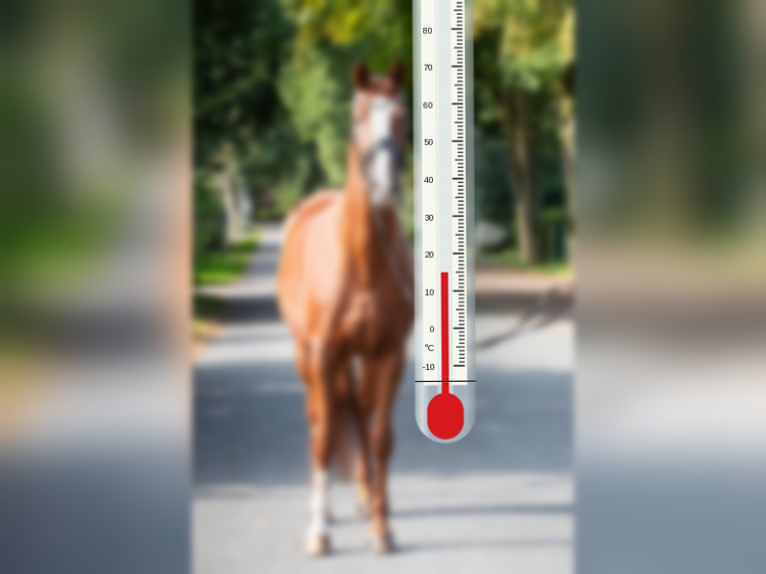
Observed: 15 °C
